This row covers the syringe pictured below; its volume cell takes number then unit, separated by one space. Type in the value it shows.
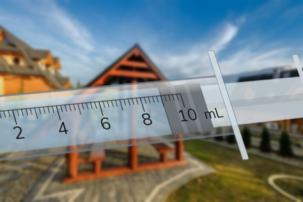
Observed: 9 mL
